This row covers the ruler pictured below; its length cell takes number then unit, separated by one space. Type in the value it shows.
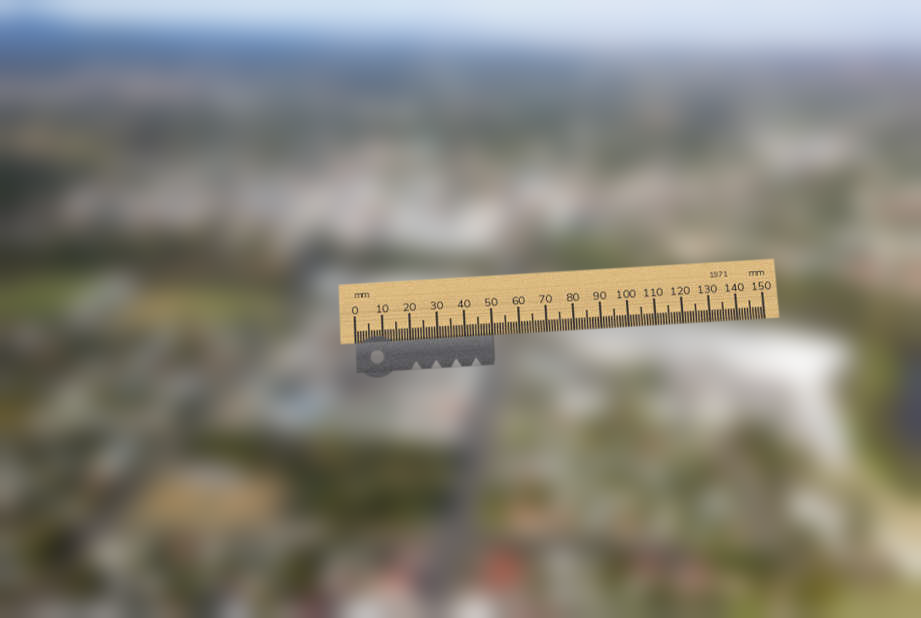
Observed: 50 mm
